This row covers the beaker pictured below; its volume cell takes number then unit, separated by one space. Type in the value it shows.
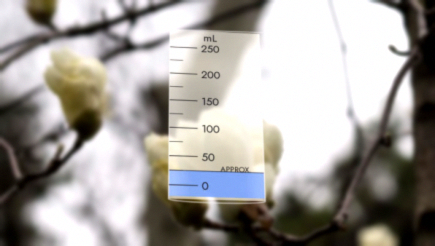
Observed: 25 mL
